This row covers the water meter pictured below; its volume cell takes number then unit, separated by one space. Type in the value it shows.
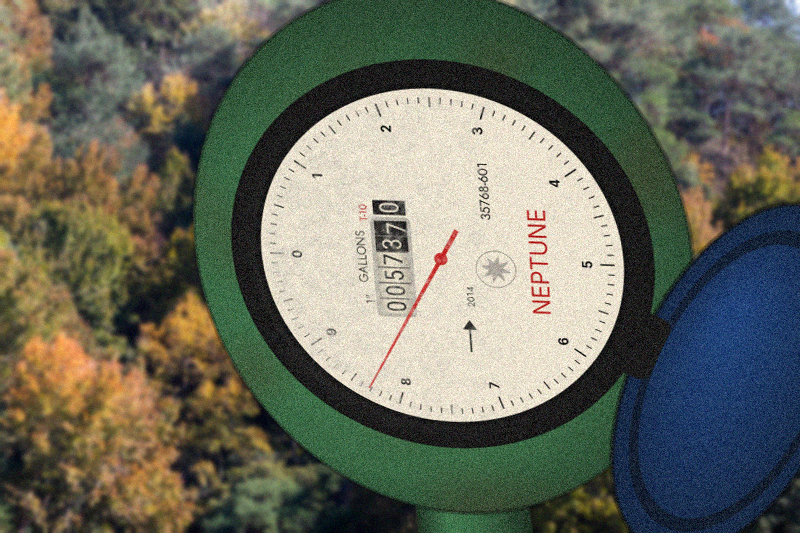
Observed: 57368.3 gal
